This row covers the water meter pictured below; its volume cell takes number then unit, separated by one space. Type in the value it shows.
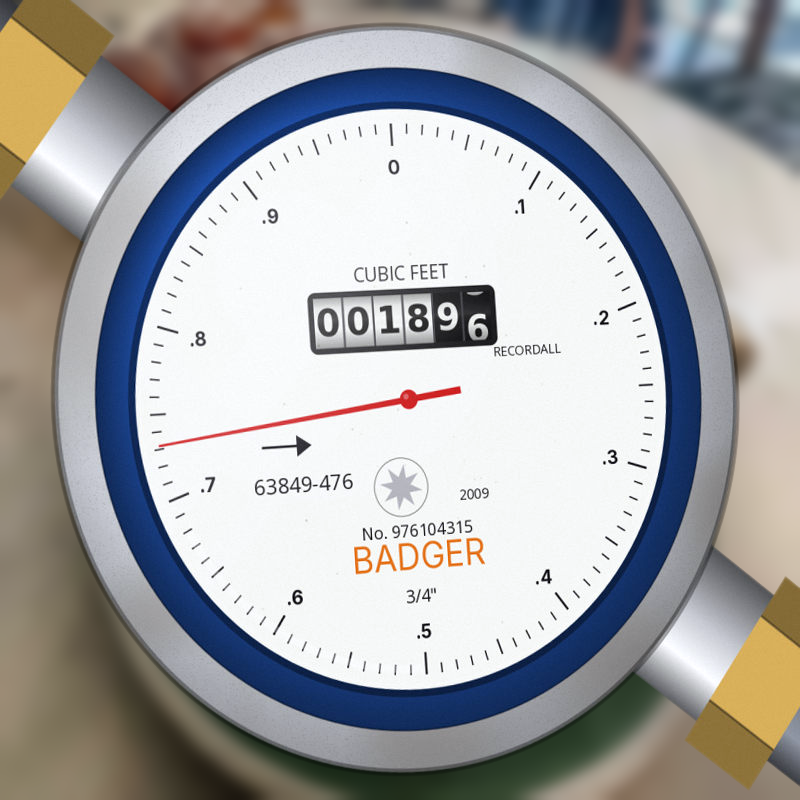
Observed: 1895.73 ft³
